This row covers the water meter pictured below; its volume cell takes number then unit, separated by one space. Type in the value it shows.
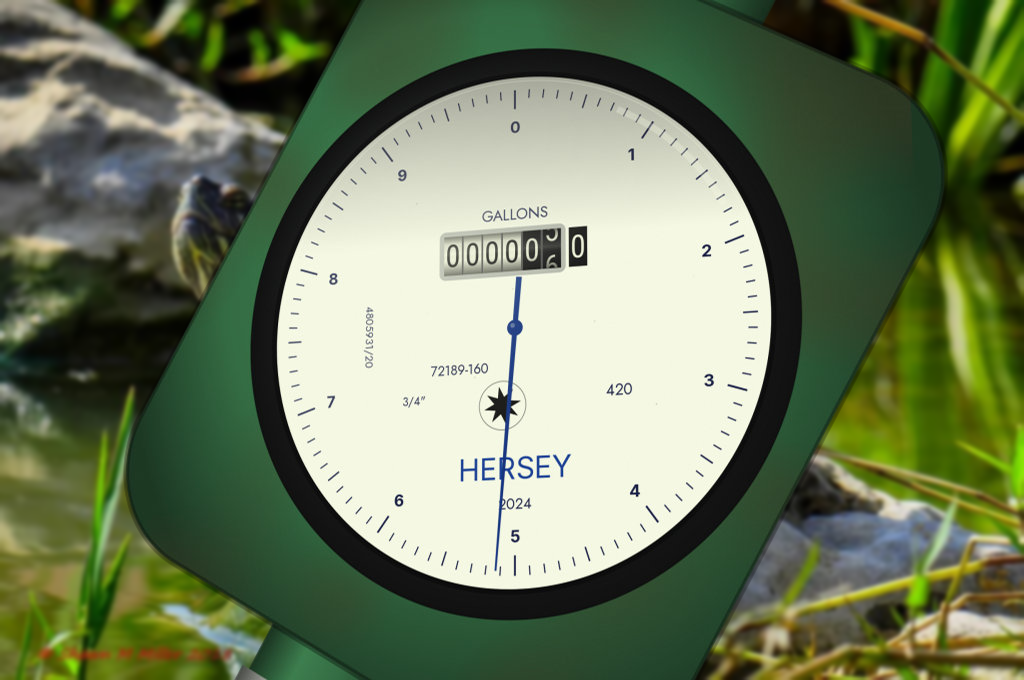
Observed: 55.1 gal
